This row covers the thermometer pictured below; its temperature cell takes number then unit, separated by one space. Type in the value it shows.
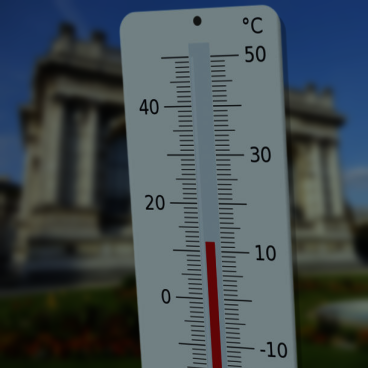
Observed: 12 °C
